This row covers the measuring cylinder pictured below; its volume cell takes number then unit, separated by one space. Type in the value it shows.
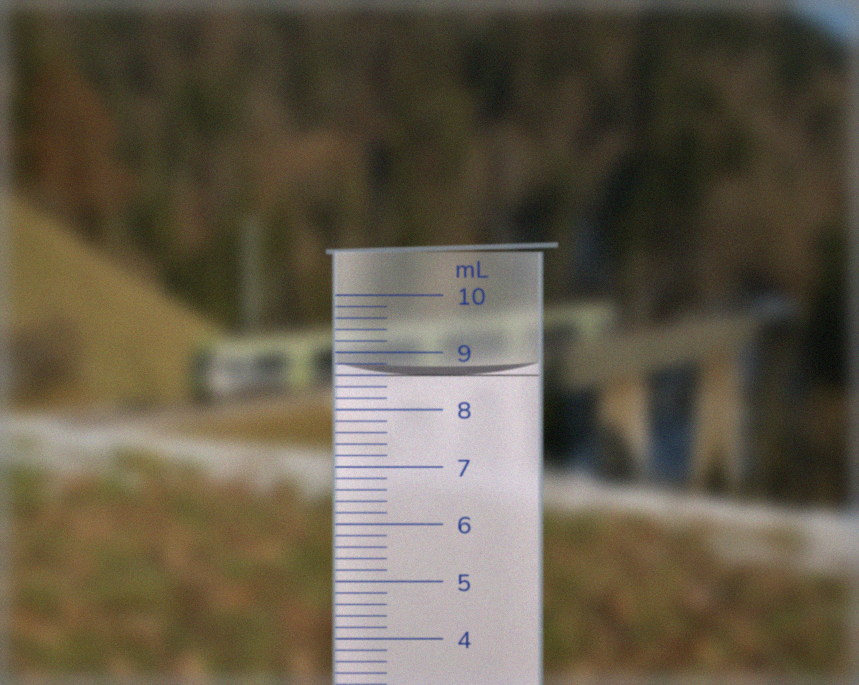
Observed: 8.6 mL
